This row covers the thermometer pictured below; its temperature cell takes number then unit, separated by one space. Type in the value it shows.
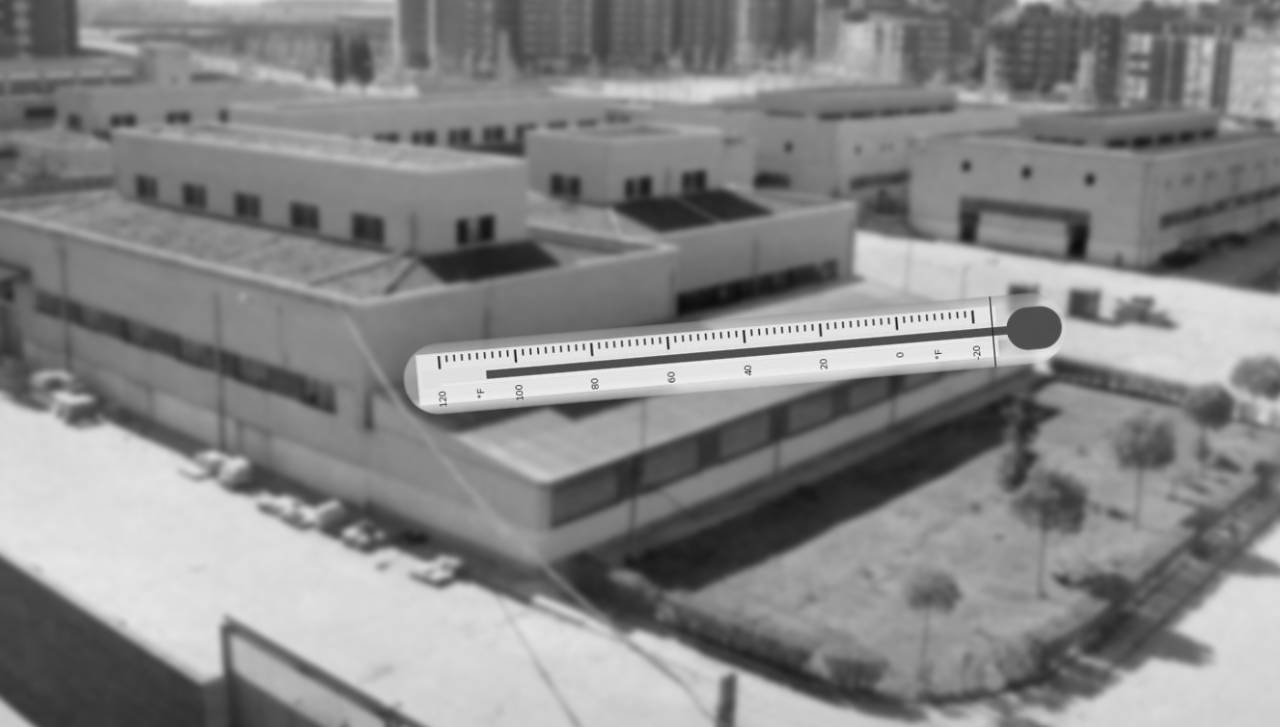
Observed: 108 °F
